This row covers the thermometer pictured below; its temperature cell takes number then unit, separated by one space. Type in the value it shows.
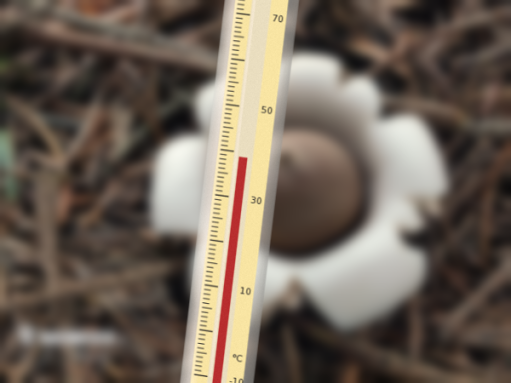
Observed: 39 °C
